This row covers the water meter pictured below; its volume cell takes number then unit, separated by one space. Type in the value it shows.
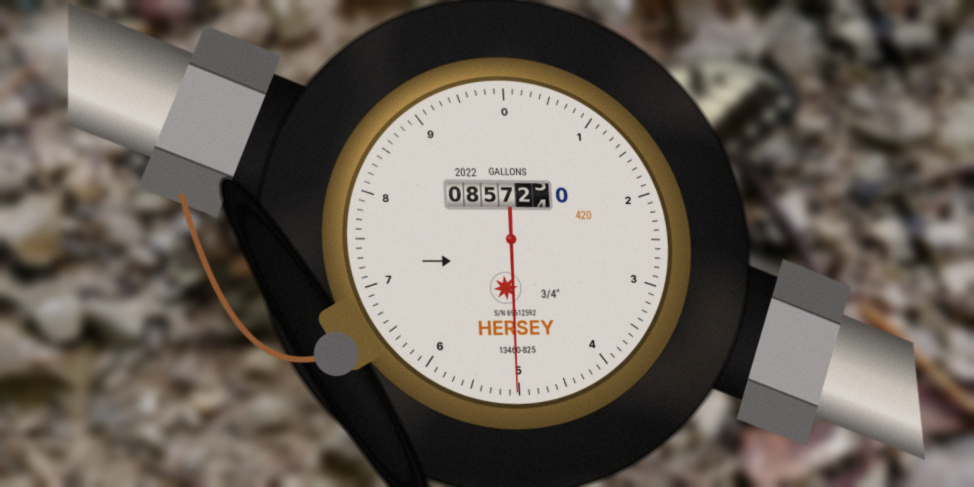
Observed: 857235.0 gal
